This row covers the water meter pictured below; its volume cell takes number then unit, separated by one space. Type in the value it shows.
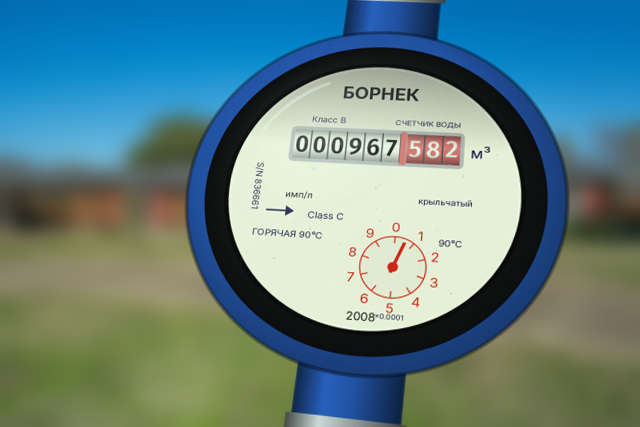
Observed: 967.5820 m³
